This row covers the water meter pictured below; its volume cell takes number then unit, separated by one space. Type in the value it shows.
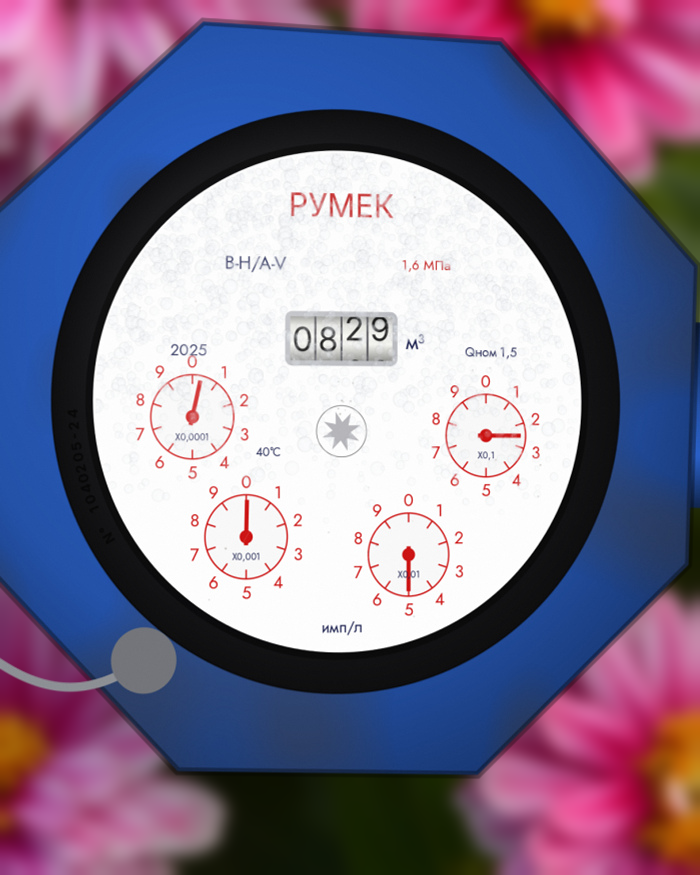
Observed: 829.2500 m³
